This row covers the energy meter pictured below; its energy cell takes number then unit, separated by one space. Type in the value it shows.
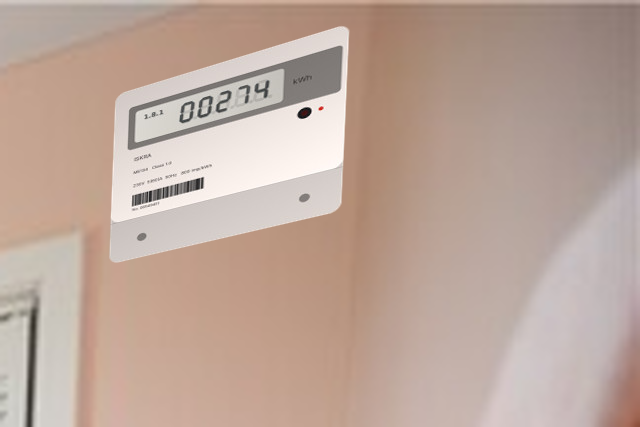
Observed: 274 kWh
